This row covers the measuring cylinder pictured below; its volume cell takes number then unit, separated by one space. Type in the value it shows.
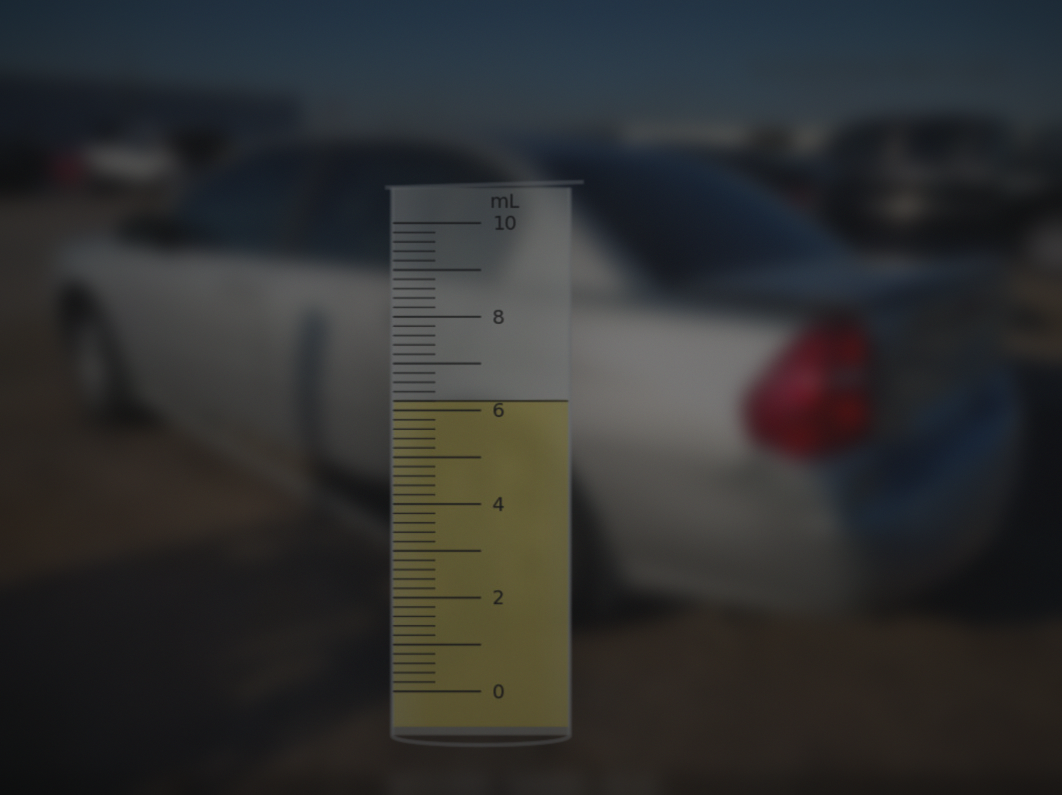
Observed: 6.2 mL
